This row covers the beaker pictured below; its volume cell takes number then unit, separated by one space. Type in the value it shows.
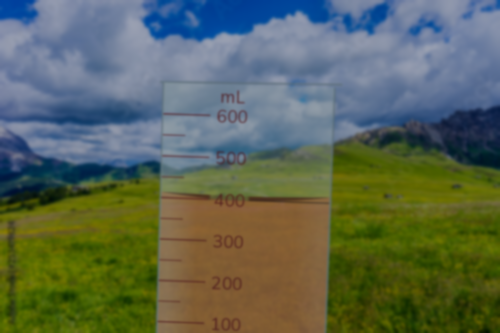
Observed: 400 mL
